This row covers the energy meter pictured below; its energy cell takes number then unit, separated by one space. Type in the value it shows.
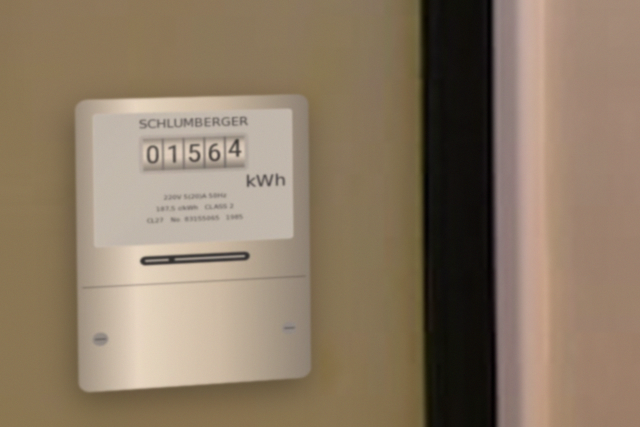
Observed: 1564 kWh
